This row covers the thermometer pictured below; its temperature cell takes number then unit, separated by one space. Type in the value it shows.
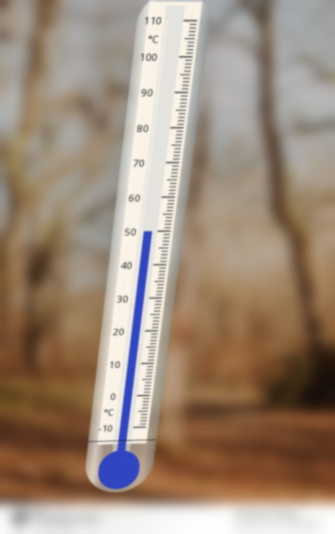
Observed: 50 °C
